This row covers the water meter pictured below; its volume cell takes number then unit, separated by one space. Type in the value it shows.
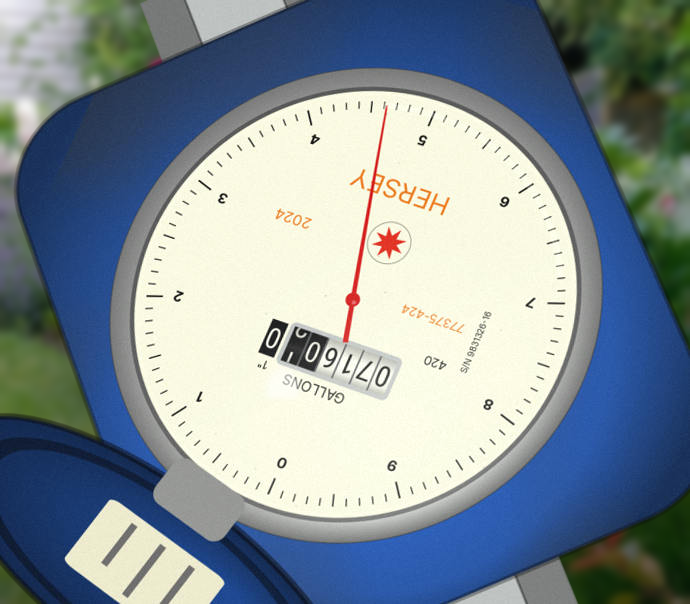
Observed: 716014.6 gal
